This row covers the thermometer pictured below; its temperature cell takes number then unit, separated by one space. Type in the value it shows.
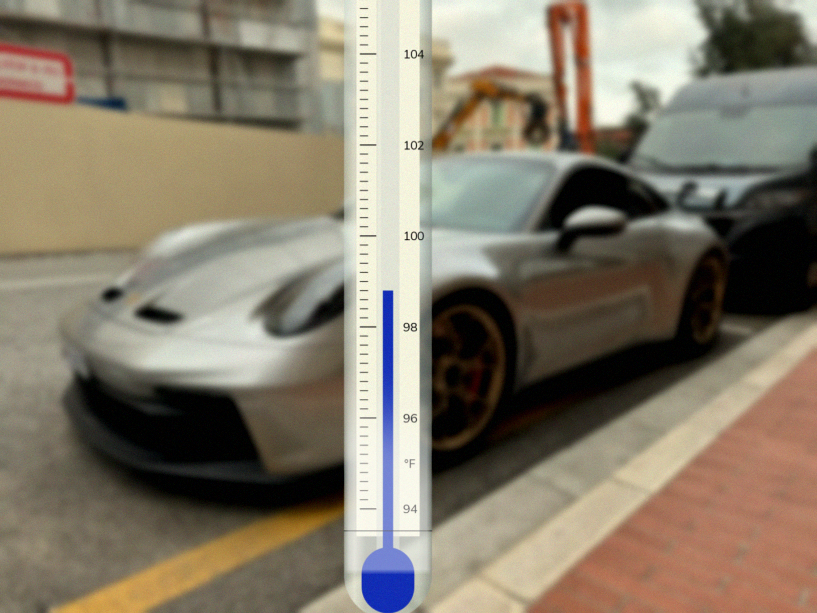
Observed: 98.8 °F
